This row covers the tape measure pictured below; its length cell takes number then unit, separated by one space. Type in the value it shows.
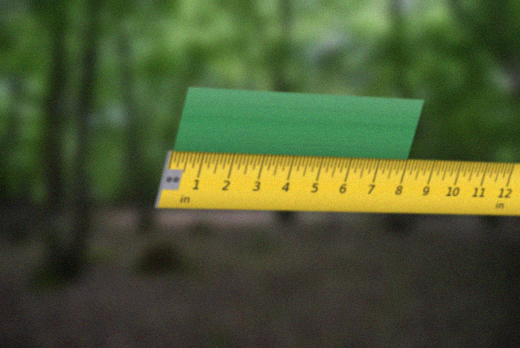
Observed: 8 in
